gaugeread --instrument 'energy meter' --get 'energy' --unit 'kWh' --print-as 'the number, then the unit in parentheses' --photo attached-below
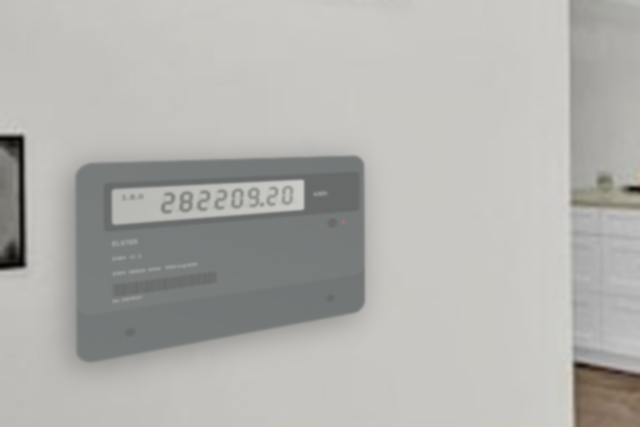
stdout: 282209.20 (kWh)
